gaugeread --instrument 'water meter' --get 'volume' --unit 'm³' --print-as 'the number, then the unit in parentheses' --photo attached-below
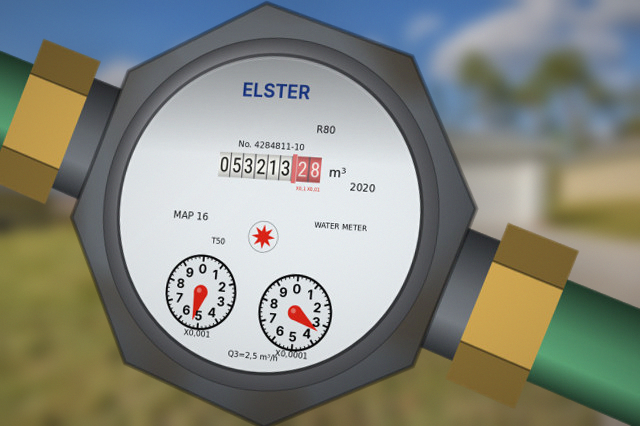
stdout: 53213.2853 (m³)
